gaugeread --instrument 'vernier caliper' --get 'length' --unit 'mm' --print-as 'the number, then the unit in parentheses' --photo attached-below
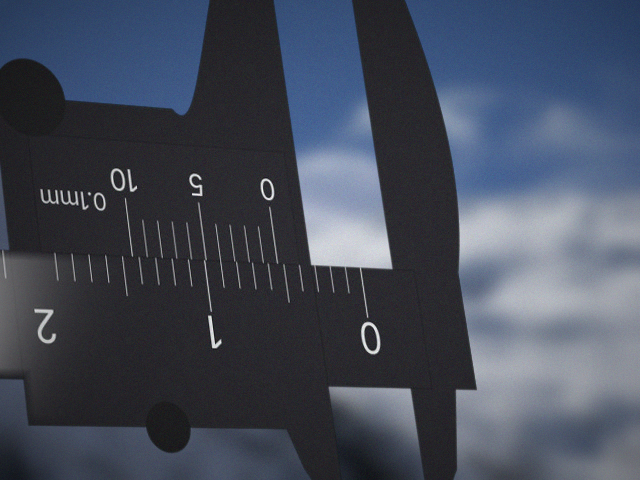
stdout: 5.4 (mm)
